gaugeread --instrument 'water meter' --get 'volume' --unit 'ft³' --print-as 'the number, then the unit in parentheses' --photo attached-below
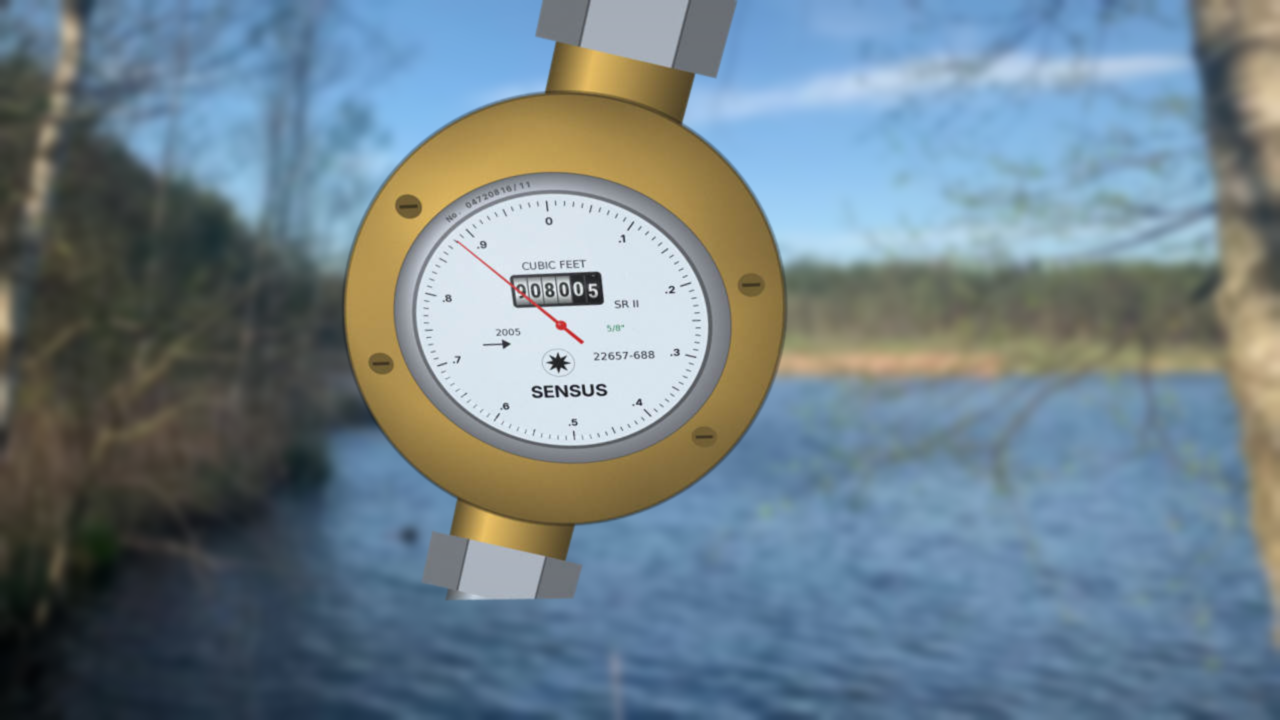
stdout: 908004.88 (ft³)
